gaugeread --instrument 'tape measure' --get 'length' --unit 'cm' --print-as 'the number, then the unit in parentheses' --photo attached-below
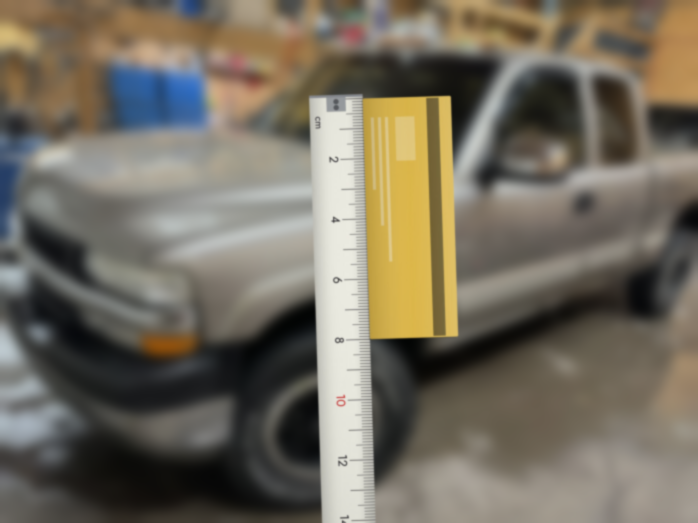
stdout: 8 (cm)
